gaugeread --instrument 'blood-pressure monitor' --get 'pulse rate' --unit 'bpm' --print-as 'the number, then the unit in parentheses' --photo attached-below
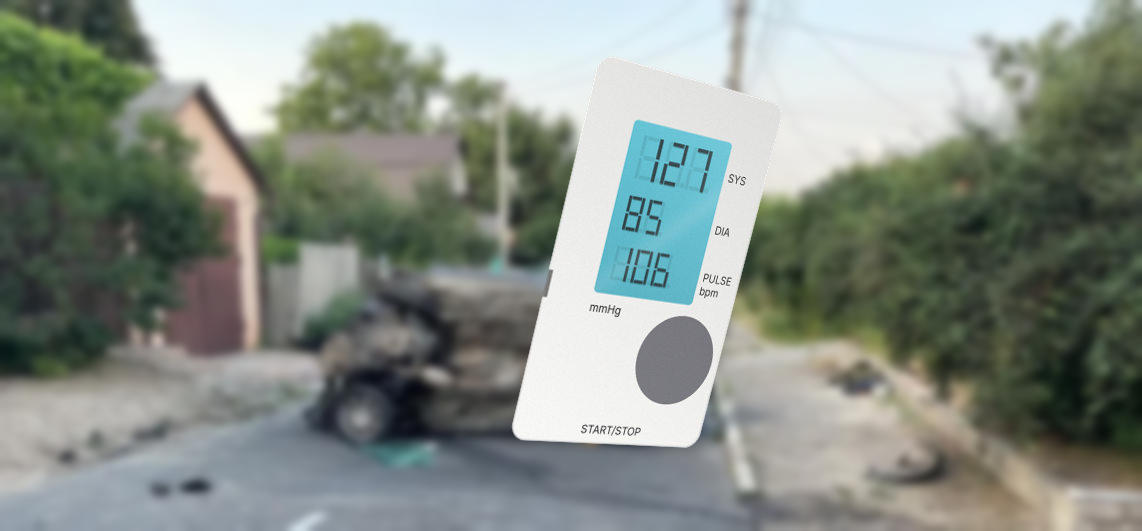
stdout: 106 (bpm)
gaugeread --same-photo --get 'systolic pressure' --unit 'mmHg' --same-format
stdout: 127 (mmHg)
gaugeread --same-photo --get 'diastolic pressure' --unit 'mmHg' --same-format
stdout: 85 (mmHg)
